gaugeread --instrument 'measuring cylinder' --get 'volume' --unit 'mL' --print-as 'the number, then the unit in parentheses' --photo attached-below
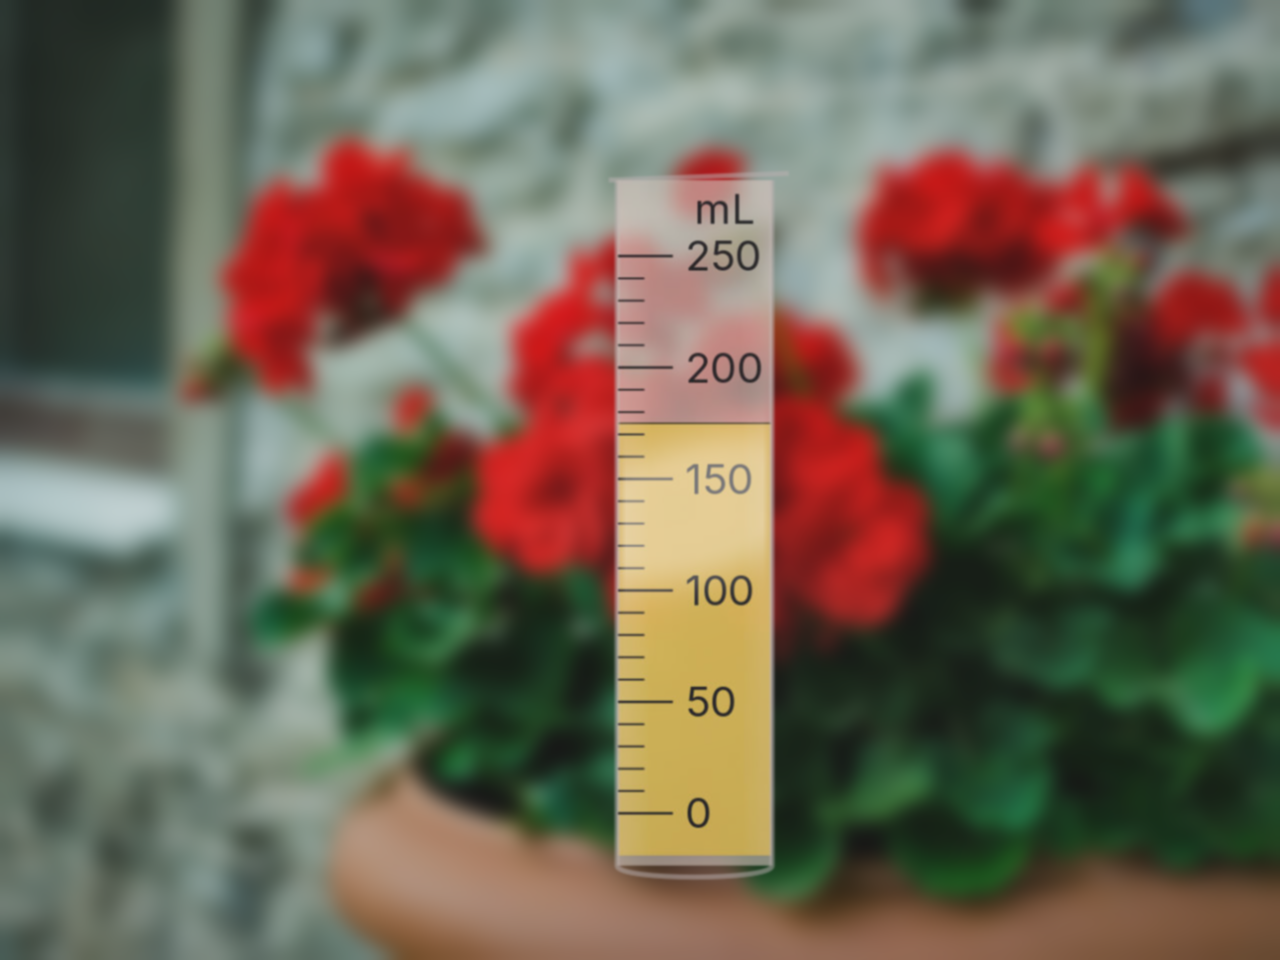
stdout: 175 (mL)
